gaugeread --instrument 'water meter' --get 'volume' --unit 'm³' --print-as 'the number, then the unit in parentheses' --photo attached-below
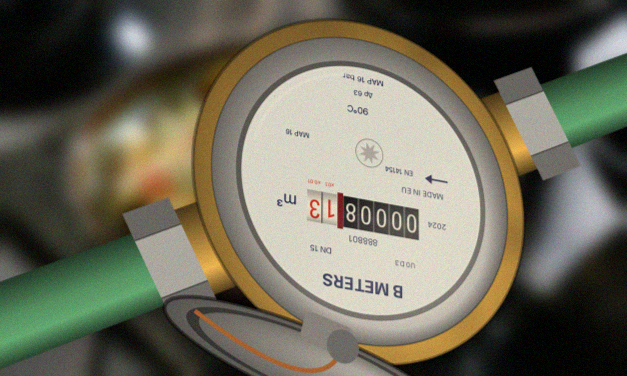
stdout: 8.13 (m³)
